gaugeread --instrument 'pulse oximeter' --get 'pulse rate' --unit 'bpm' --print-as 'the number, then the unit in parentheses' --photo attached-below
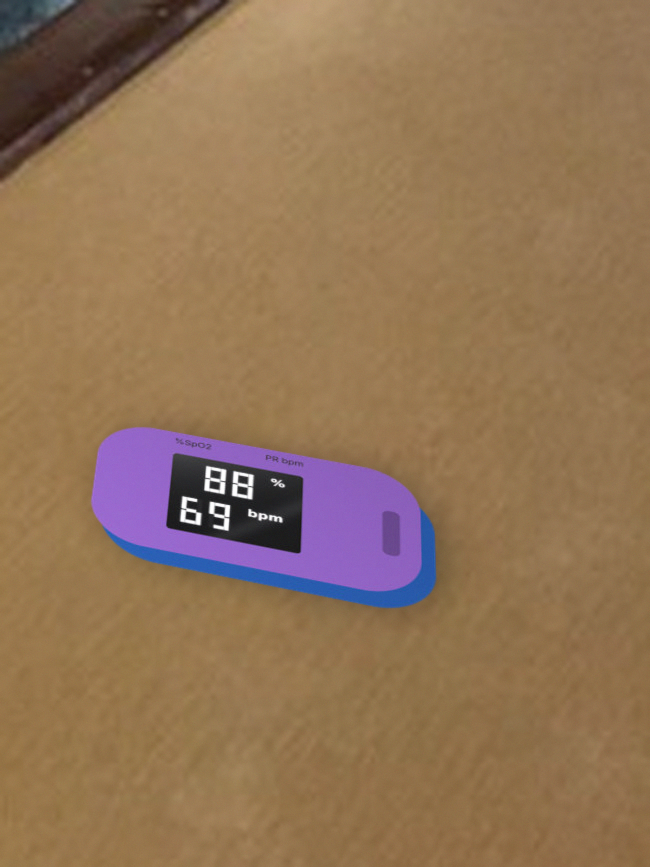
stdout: 69 (bpm)
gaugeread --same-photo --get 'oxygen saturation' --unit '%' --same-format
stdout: 88 (%)
